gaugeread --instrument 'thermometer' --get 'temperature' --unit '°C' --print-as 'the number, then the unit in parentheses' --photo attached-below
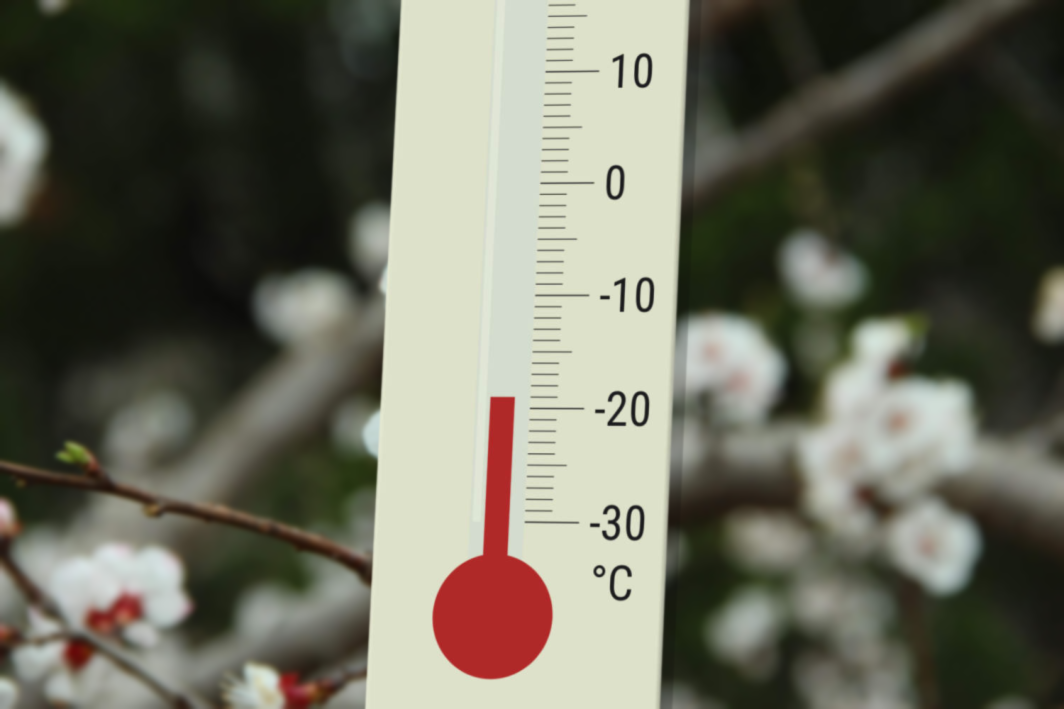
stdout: -19 (°C)
